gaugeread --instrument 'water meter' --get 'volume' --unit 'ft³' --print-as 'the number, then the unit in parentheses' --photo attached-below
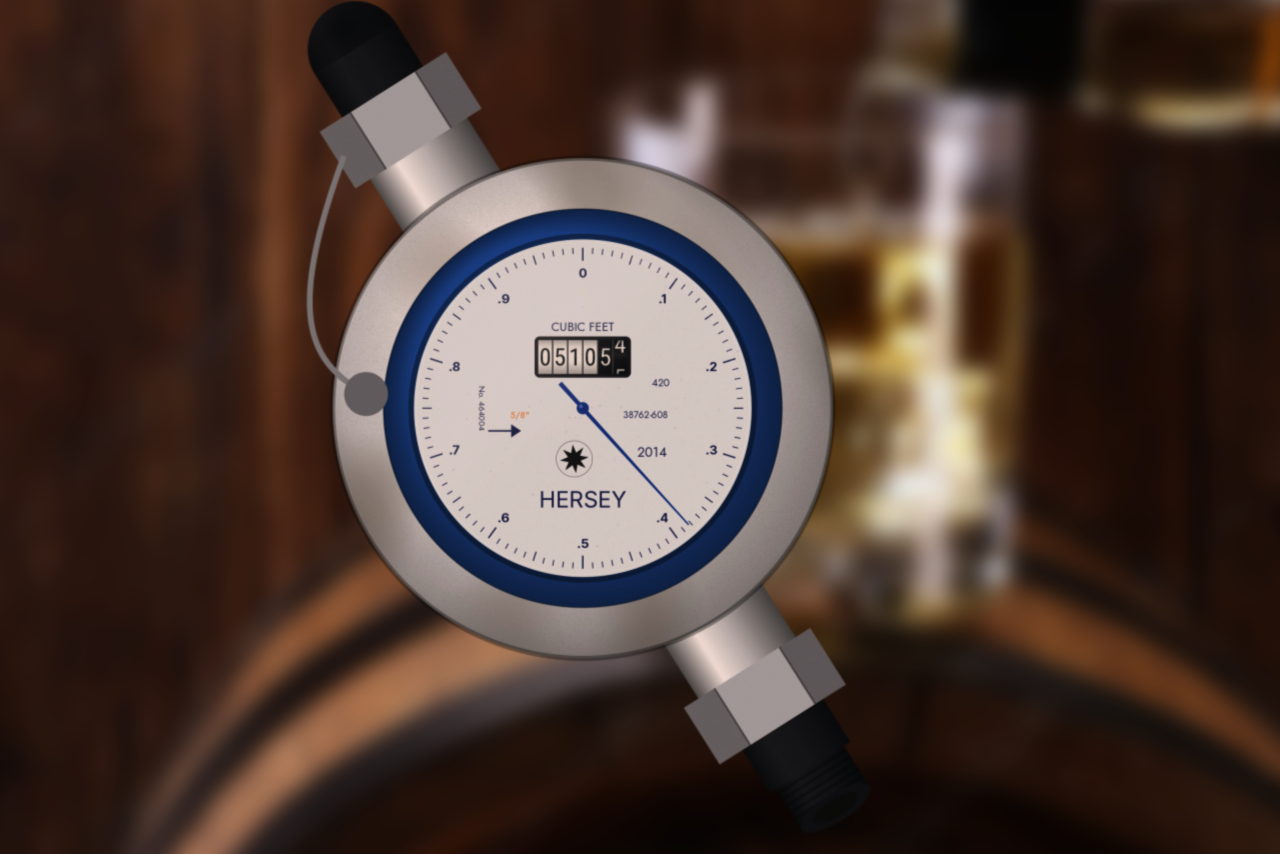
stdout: 51054.38 (ft³)
